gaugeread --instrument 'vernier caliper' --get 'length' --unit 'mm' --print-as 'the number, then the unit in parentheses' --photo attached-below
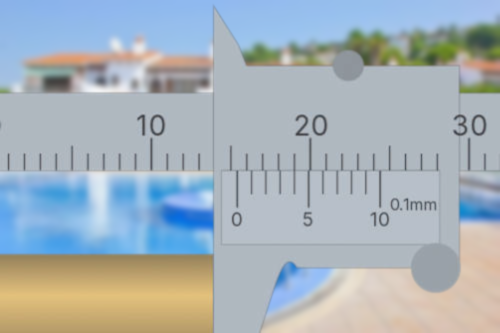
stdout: 15.4 (mm)
